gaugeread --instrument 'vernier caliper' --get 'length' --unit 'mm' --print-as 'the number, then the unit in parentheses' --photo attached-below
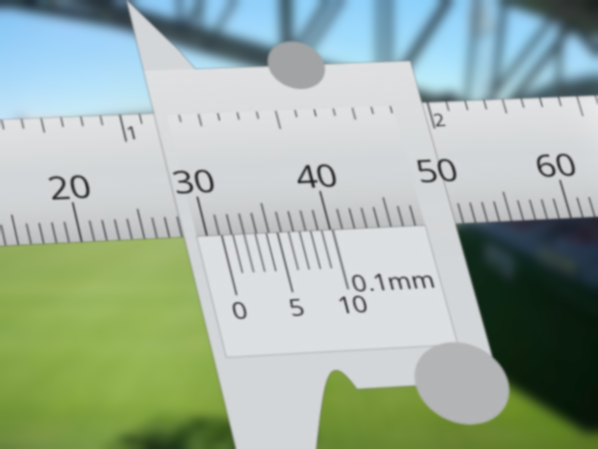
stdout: 31.2 (mm)
